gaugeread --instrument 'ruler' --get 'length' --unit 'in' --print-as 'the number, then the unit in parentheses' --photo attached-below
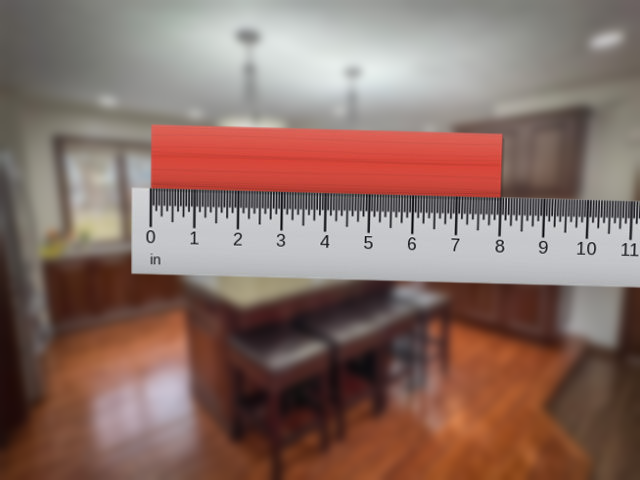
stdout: 8 (in)
